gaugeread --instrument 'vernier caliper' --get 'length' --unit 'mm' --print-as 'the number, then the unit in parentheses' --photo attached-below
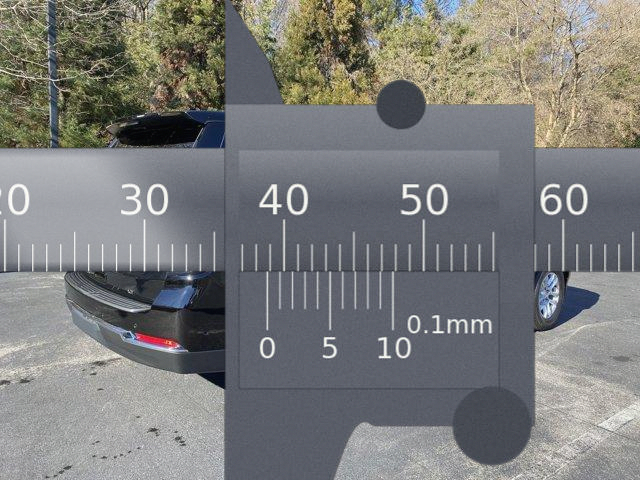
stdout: 38.8 (mm)
